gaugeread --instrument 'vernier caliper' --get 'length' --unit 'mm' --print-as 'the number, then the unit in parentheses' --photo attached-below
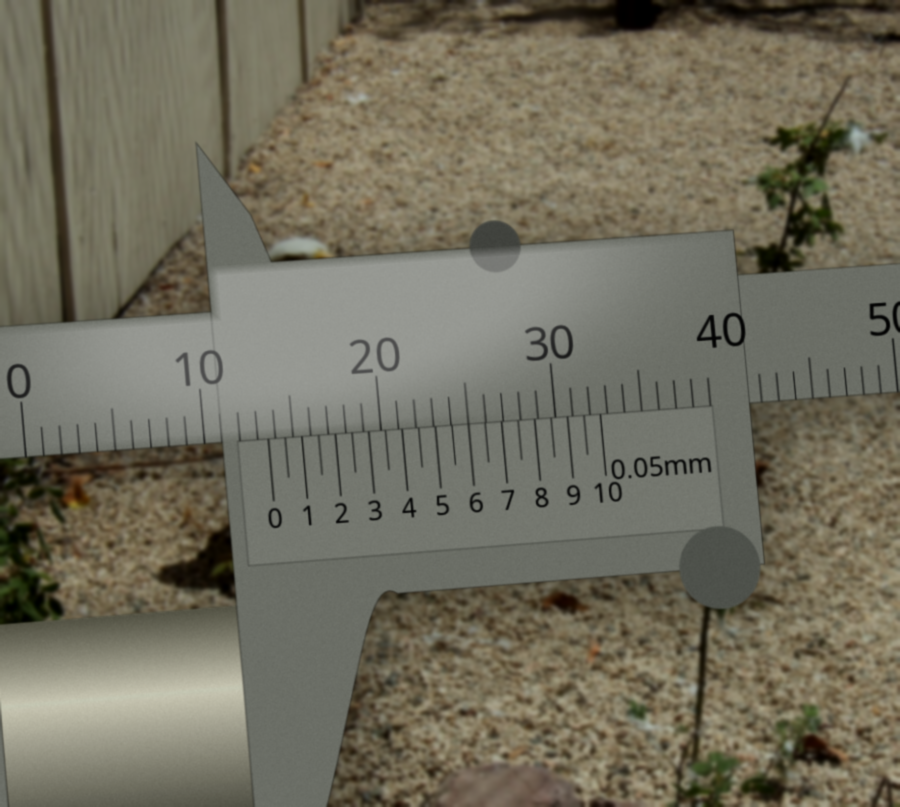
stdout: 13.6 (mm)
